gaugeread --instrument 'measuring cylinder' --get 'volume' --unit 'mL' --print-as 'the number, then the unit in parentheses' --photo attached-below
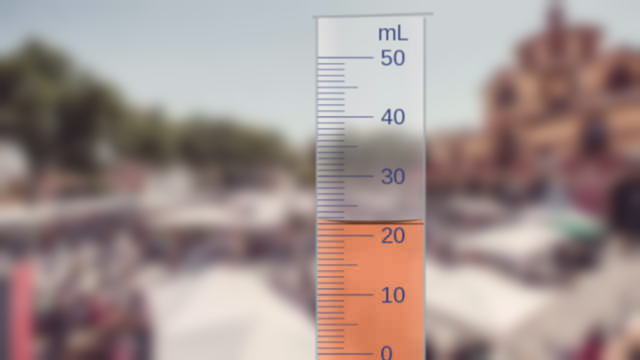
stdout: 22 (mL)
